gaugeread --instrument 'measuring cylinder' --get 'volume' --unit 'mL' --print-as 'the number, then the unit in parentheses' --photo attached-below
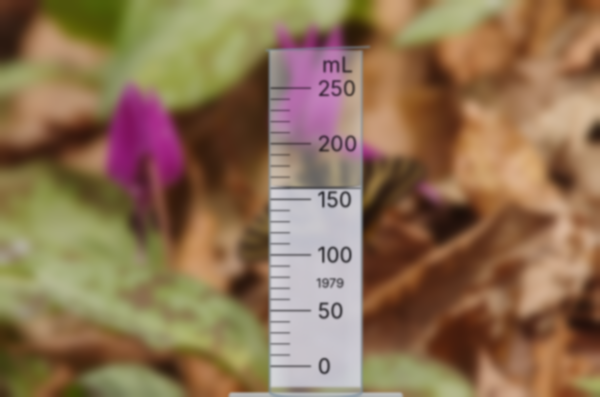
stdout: 160 (mL)
